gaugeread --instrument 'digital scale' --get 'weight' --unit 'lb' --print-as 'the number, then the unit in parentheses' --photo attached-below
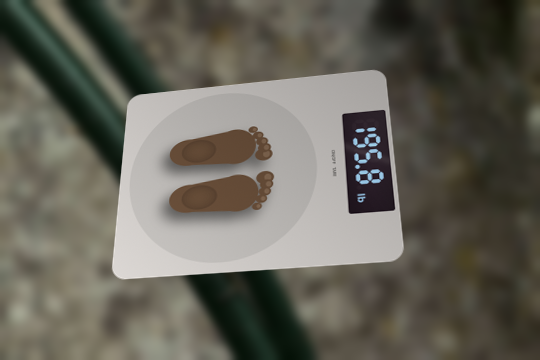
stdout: 195.8 (lb)
